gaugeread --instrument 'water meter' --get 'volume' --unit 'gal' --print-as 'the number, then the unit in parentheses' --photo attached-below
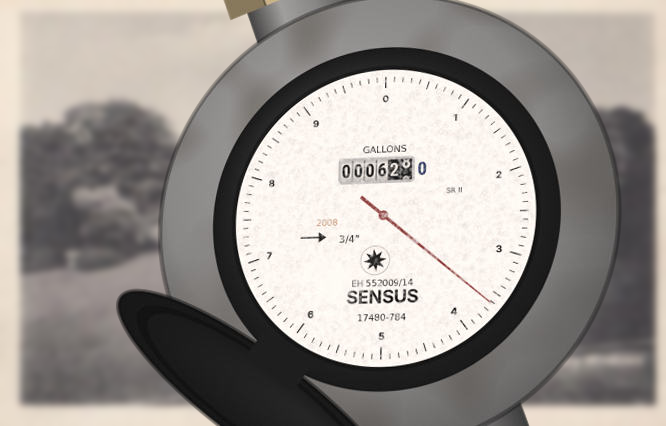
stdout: 6283.6 (gal)
